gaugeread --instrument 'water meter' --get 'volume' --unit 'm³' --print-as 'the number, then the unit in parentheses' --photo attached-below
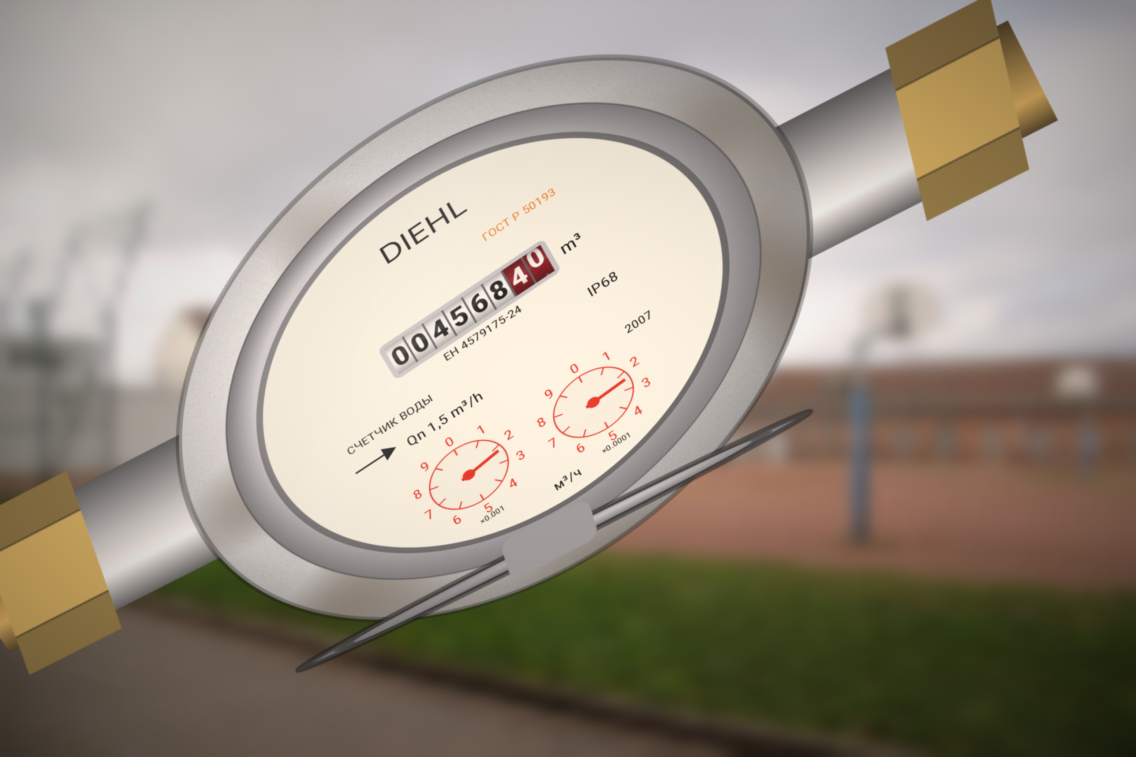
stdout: 4568.4022 (m³)
